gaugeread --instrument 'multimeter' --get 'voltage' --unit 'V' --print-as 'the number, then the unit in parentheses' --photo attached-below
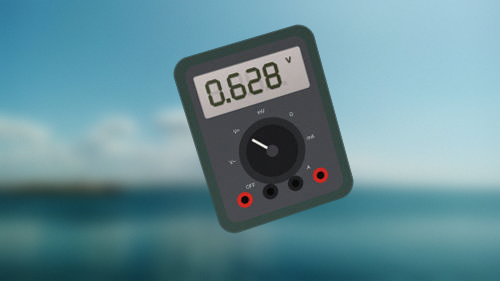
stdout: 0.628 (V)
